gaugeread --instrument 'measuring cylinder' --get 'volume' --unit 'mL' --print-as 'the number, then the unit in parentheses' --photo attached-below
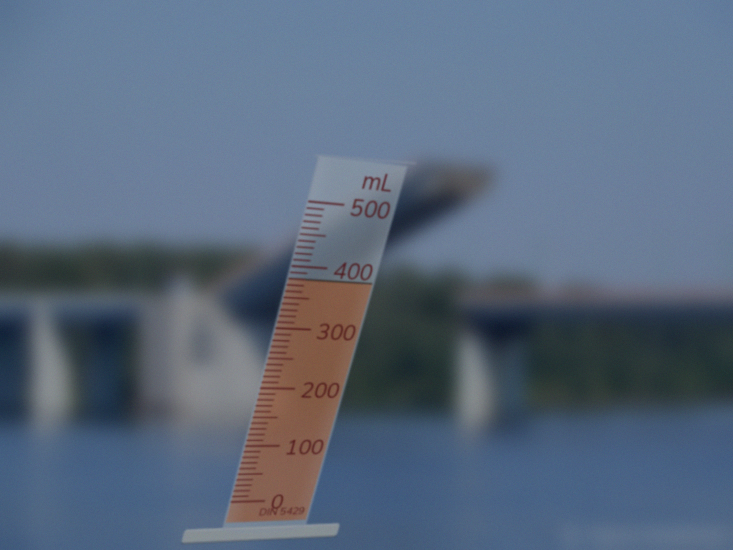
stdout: 380 (mL)
